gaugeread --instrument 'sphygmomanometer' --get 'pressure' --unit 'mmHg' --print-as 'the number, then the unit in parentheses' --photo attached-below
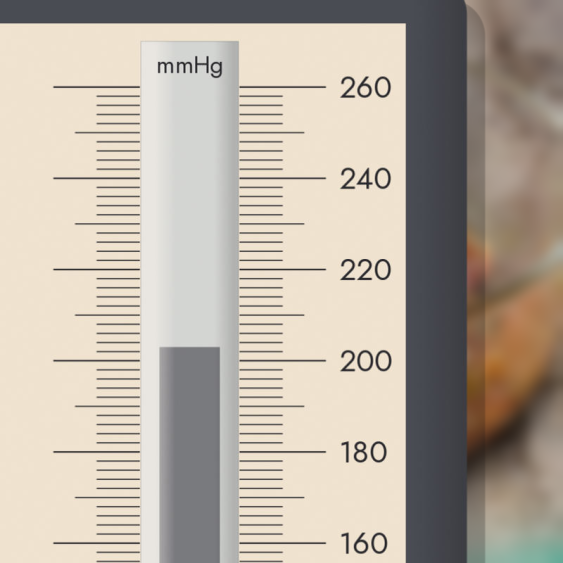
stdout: 203 (mmHg)
